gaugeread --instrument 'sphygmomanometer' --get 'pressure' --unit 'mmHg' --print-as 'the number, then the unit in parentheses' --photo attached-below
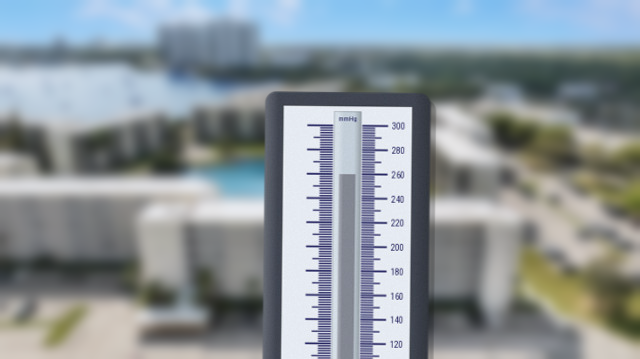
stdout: 260 (mmHg)
